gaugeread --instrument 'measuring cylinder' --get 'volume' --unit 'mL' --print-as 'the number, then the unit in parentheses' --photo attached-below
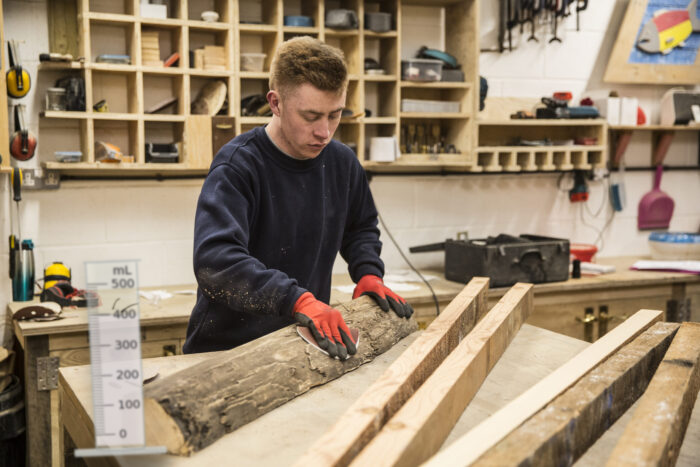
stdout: 400 (mL)
